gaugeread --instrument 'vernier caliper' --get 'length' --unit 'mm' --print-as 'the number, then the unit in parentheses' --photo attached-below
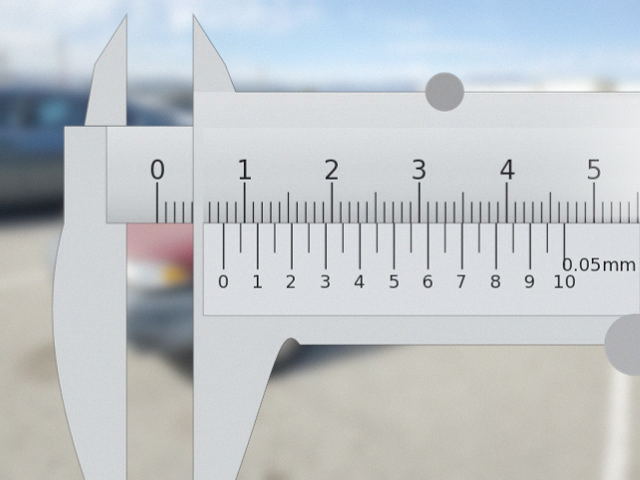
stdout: 7.6 (mm)
